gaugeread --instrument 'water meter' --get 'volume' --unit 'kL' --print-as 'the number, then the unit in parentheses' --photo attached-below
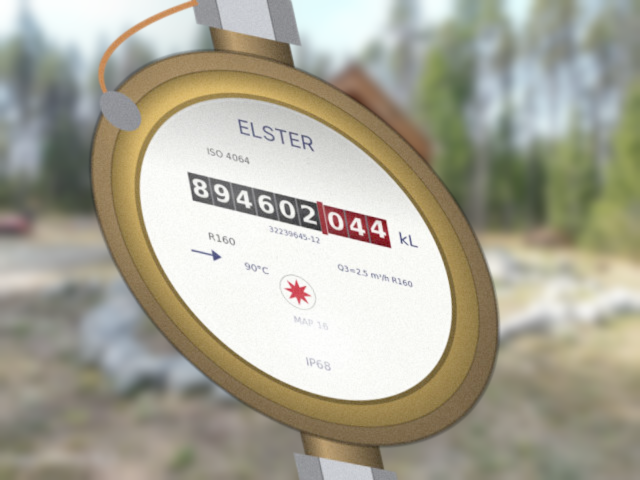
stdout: 894602.044 (kL)
